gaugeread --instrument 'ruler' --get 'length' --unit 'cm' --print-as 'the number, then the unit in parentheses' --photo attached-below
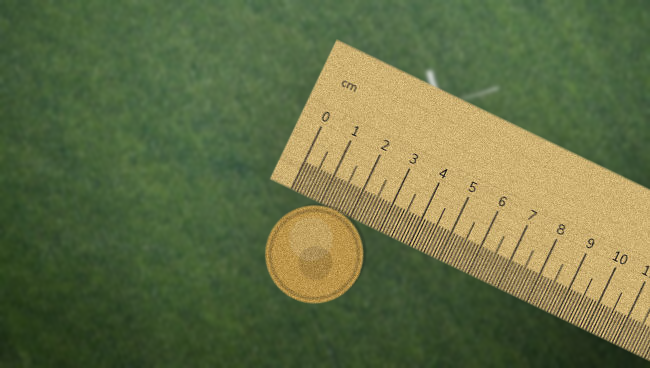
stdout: 3 (cm)
